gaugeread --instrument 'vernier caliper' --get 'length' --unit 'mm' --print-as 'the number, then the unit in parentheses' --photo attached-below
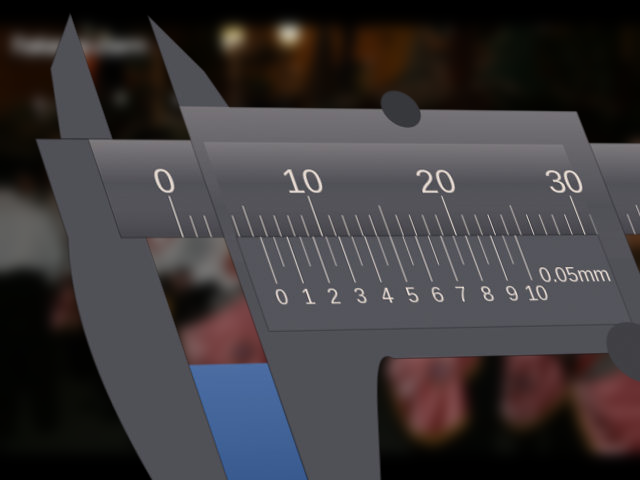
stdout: 5.5 (mm)
